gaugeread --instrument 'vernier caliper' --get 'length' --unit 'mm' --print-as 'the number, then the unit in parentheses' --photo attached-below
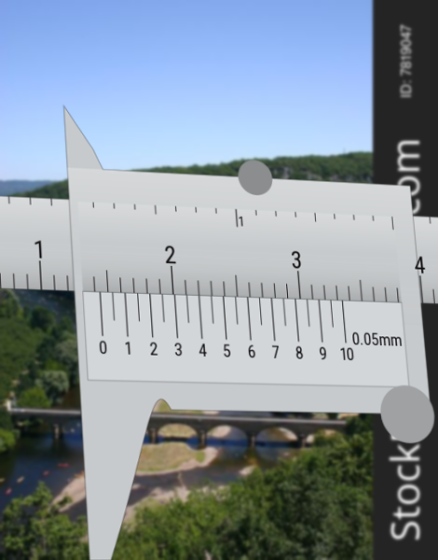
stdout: 14.4 (mm)
